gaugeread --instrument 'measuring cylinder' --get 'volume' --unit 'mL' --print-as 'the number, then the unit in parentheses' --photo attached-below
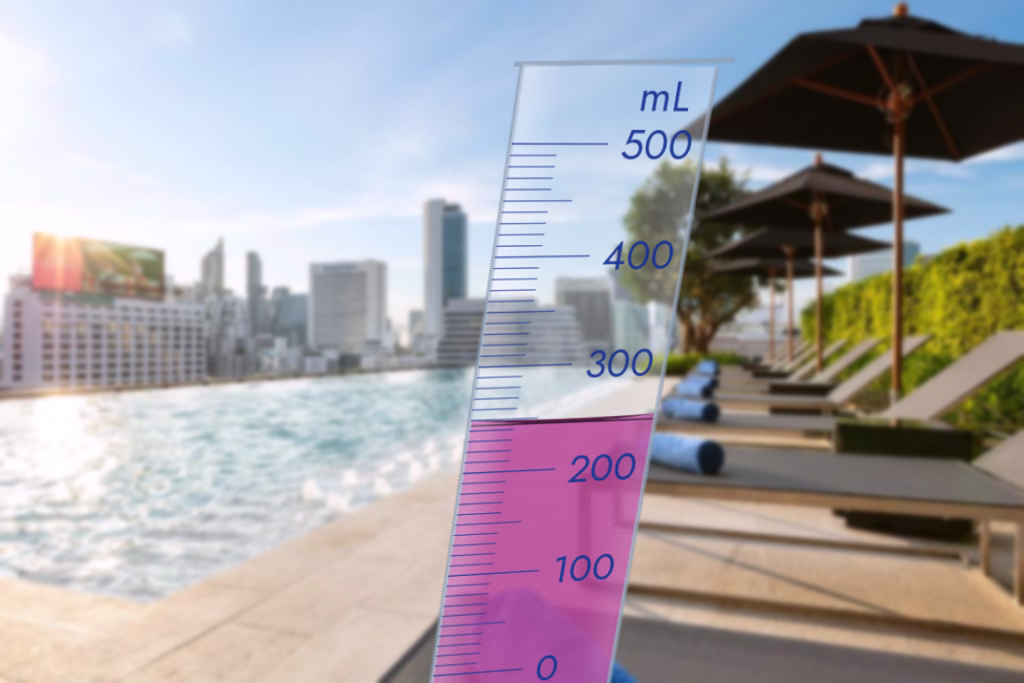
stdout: 245 (mL)
